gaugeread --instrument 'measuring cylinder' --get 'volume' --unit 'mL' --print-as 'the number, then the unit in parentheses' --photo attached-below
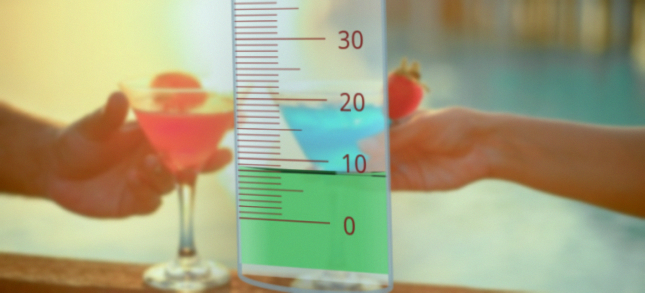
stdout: 8 (mL)
